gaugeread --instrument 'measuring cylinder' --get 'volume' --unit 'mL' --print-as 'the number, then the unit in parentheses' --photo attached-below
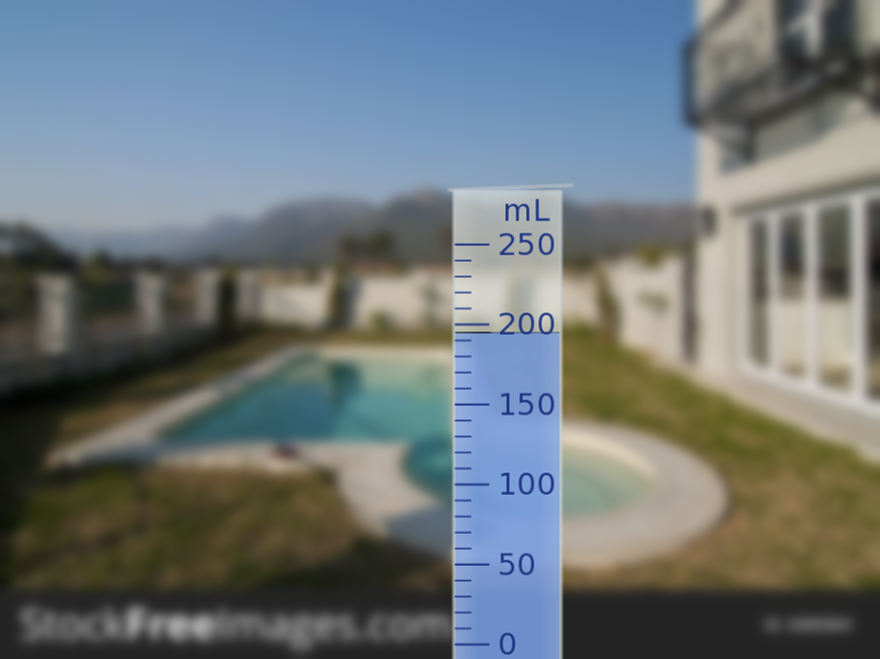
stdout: 195 (mL)
